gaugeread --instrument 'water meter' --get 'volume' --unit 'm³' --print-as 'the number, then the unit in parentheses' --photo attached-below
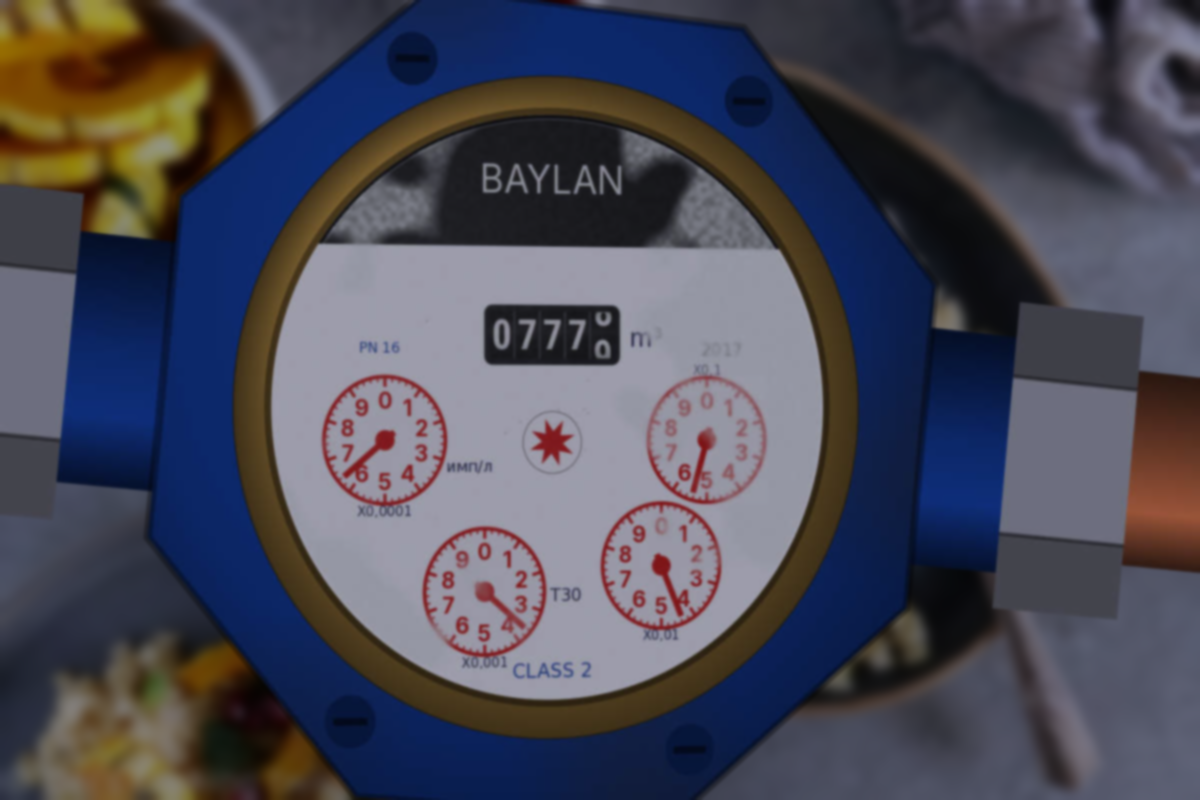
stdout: 7778.5436 (m³)
